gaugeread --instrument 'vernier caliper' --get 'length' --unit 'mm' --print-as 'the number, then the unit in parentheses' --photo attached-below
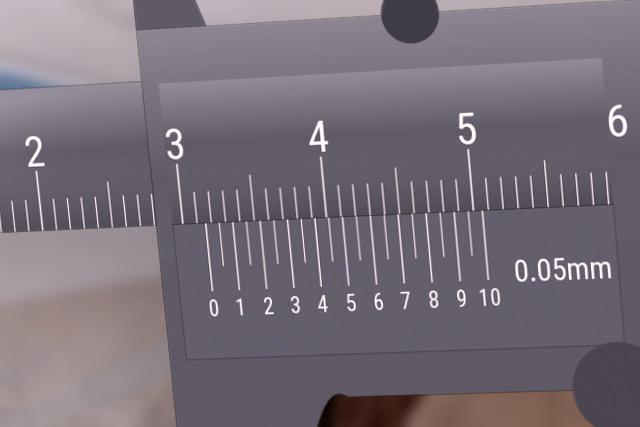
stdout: 31.6 (mm)
